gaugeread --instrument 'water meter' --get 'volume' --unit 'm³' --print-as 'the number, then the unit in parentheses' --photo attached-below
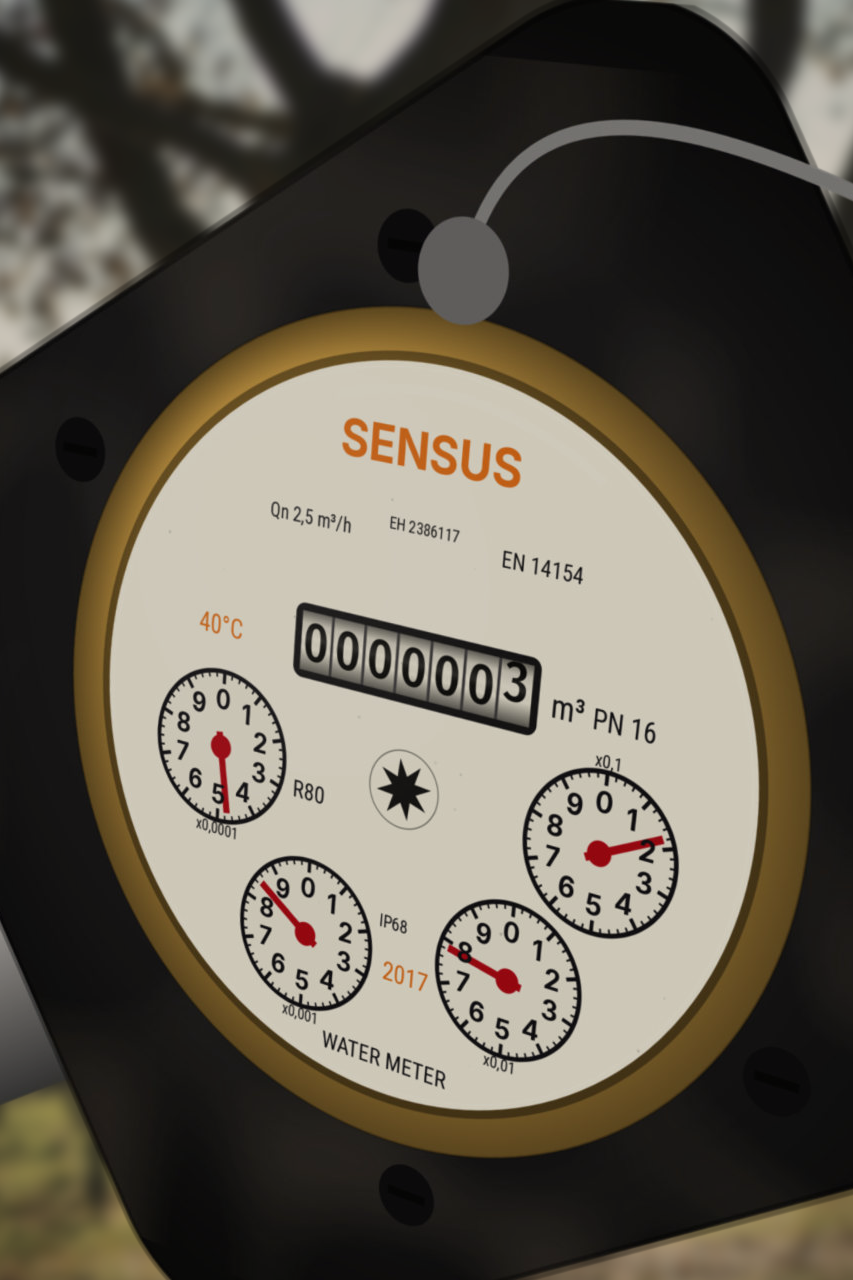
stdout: 3.1784 (m³)
